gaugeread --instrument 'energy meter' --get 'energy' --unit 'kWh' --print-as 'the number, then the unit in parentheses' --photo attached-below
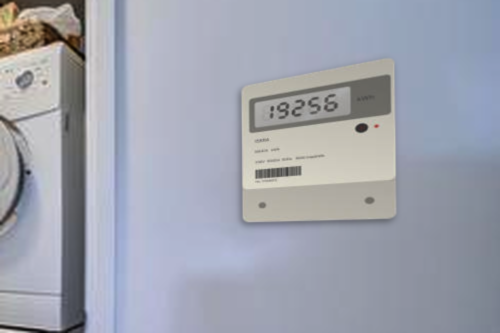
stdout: 19256 (kWh)
